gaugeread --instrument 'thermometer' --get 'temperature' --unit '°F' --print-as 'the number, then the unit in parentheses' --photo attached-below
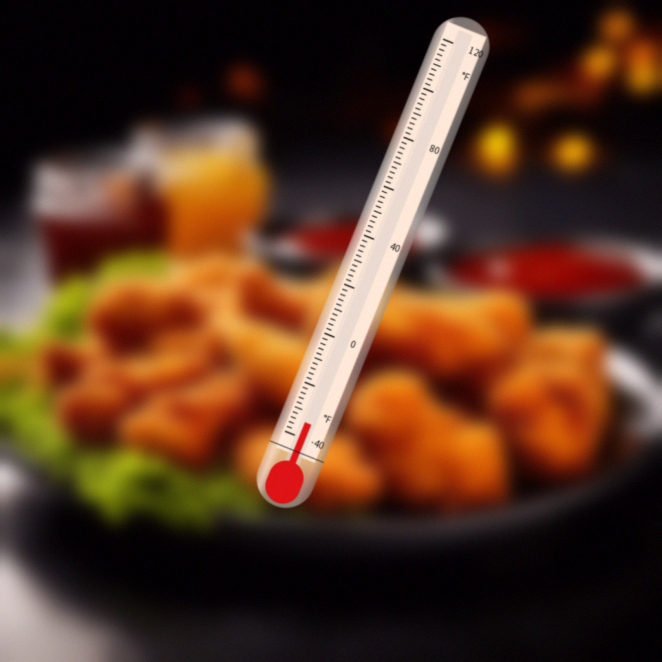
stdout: -34 (°F)
